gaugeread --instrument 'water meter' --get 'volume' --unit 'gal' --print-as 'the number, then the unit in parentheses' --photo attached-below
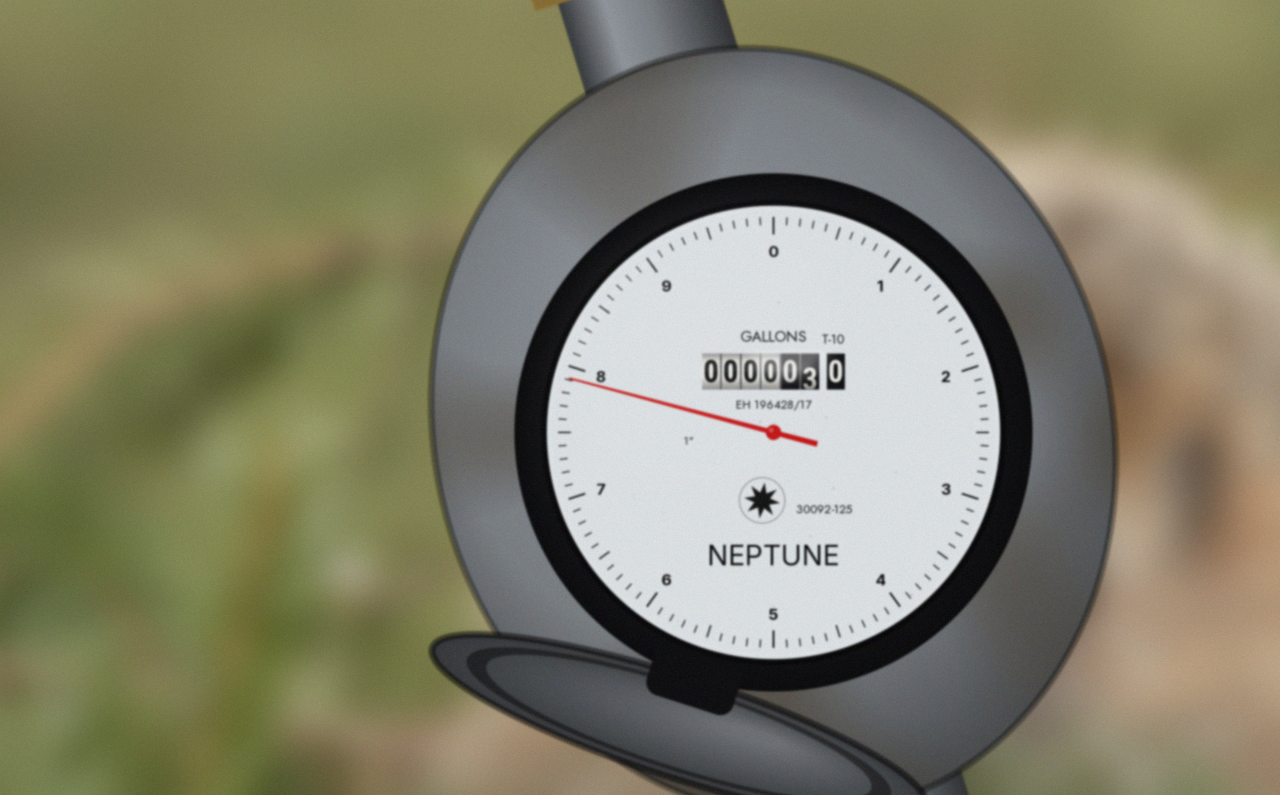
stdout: 27.9 (gal)
